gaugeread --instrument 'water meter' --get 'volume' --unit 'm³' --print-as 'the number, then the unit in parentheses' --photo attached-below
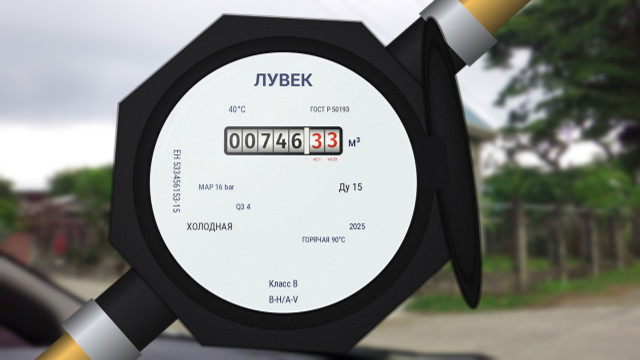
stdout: 746.33 (m³)
